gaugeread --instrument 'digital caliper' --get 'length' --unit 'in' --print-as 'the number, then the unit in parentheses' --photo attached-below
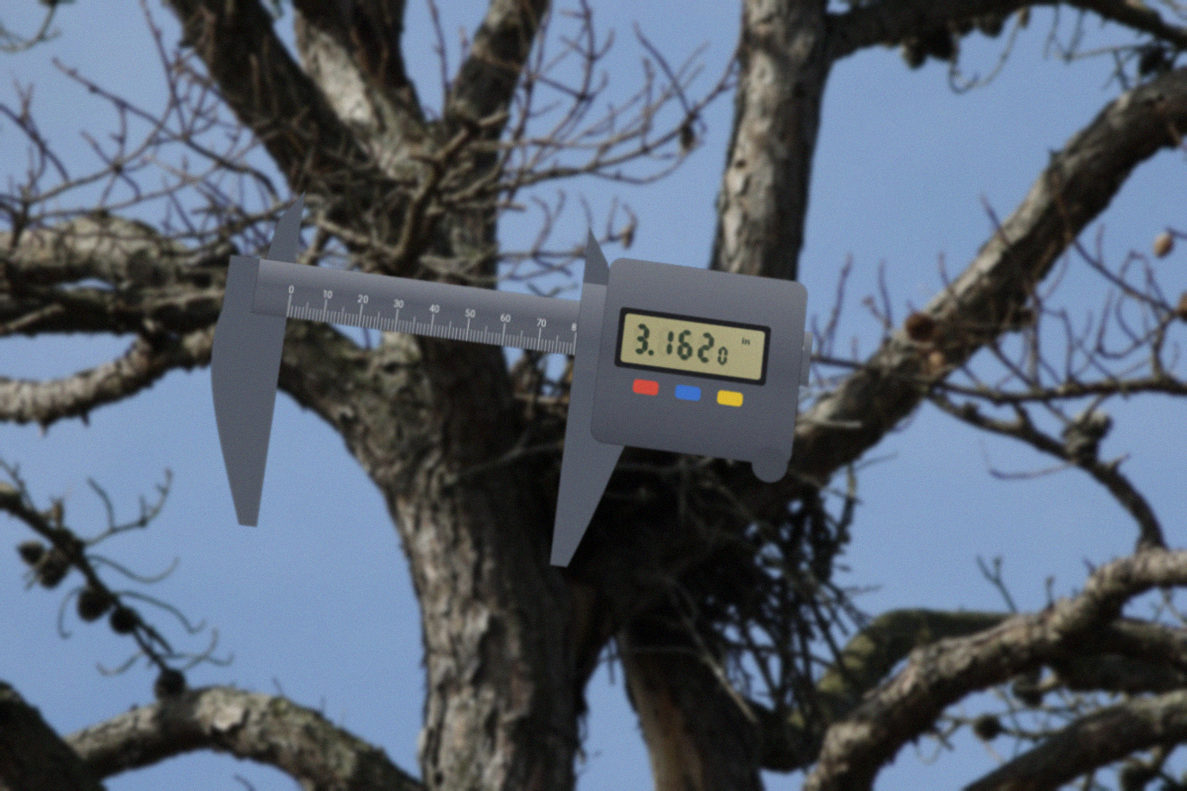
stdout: 3.1620 (in)
